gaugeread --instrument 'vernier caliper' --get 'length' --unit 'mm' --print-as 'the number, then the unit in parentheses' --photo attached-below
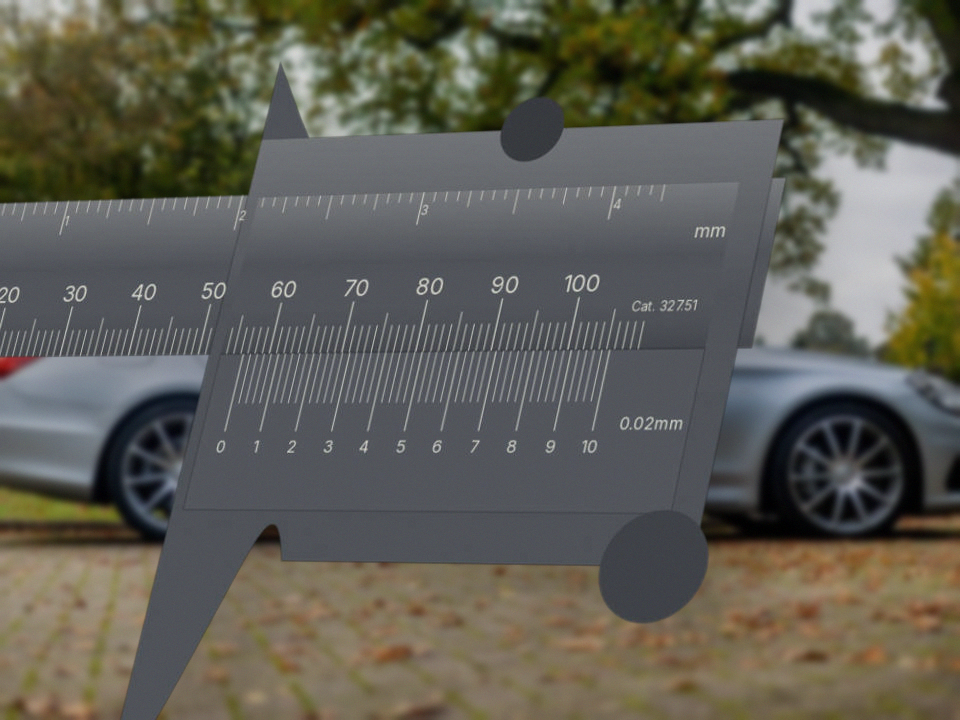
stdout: 56.4 (mm)
